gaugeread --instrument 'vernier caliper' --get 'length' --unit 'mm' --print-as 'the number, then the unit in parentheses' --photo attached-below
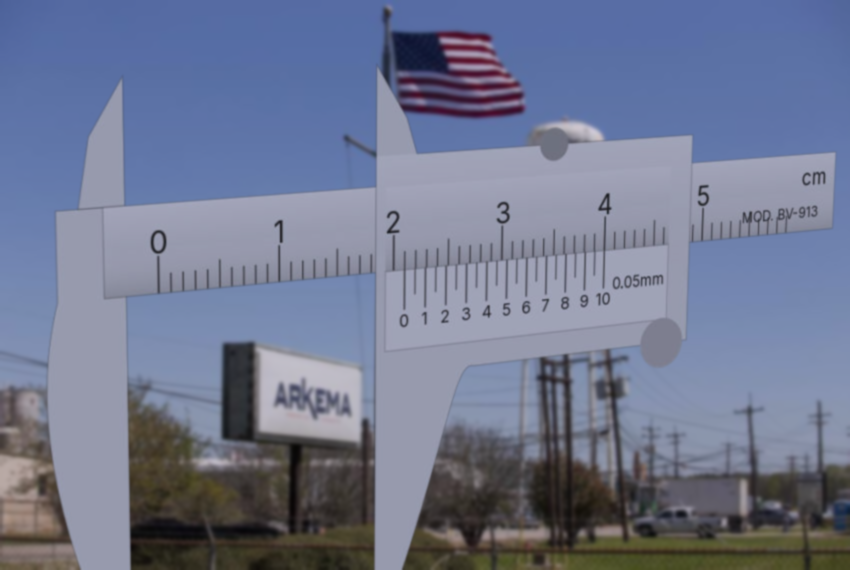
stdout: 21.0 (mm)
